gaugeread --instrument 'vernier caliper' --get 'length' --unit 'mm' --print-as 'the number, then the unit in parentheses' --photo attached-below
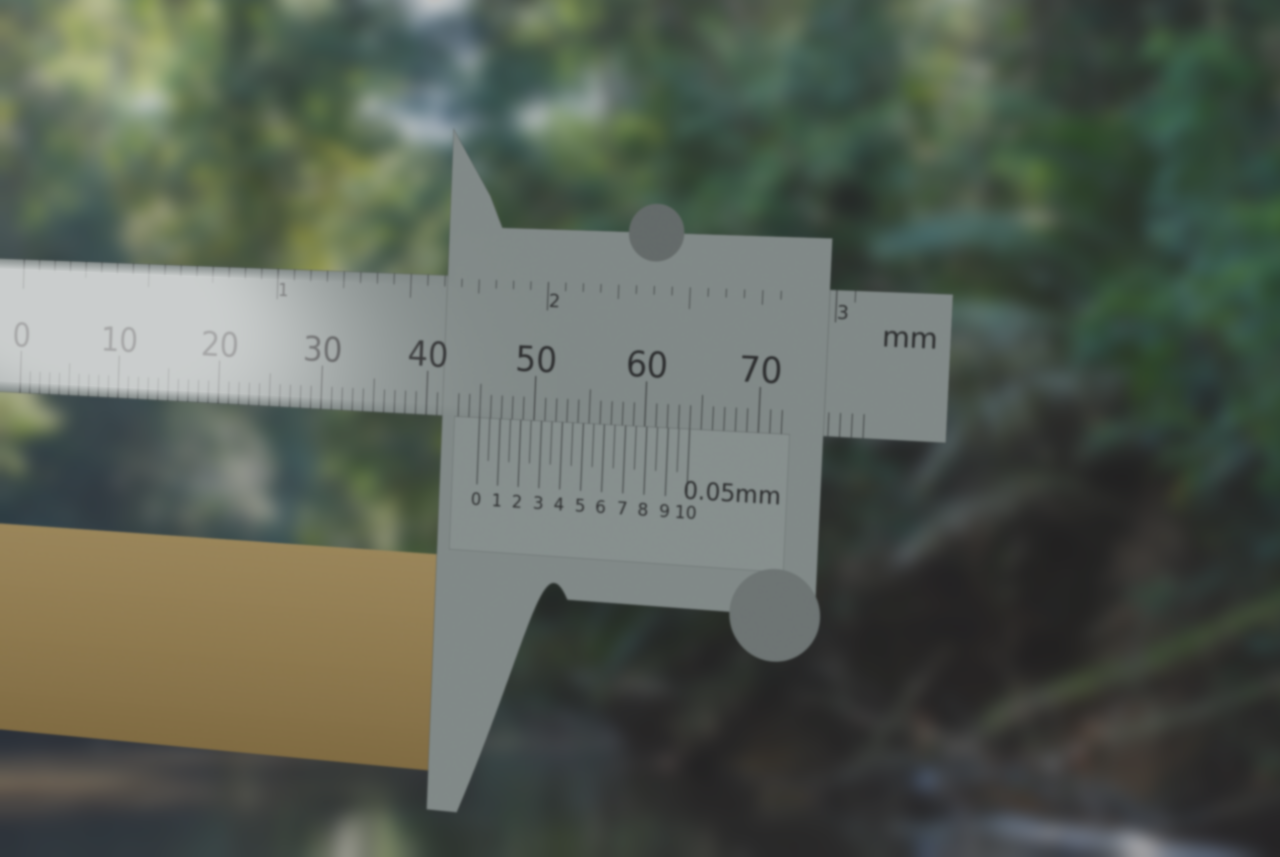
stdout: 45.0 (mm)
